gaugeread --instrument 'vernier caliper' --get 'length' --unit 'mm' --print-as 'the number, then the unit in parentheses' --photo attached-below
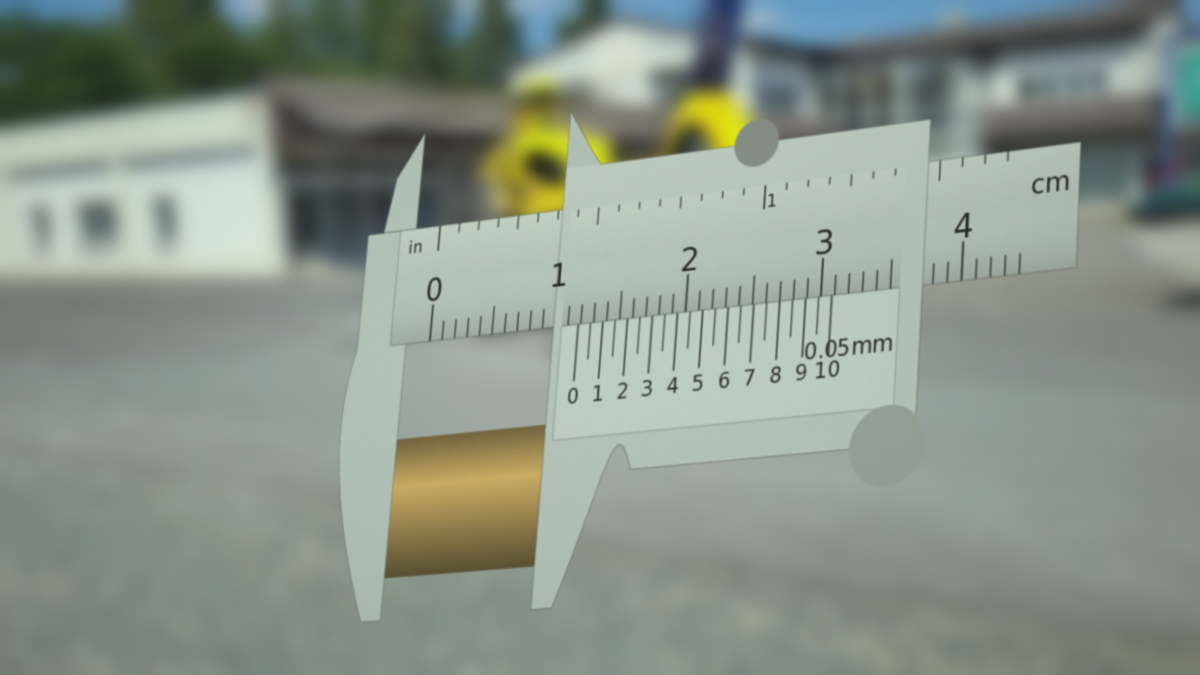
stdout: 11.8 (mm)
